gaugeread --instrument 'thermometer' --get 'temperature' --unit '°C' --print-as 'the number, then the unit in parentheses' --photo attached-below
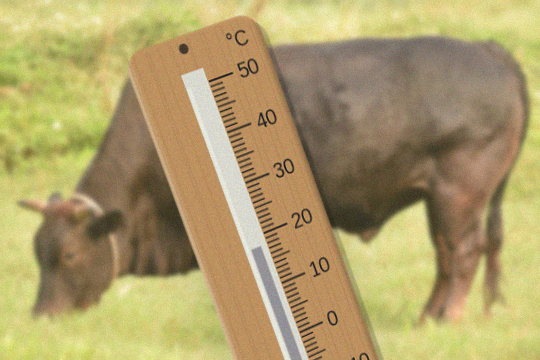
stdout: 18 (°C)
